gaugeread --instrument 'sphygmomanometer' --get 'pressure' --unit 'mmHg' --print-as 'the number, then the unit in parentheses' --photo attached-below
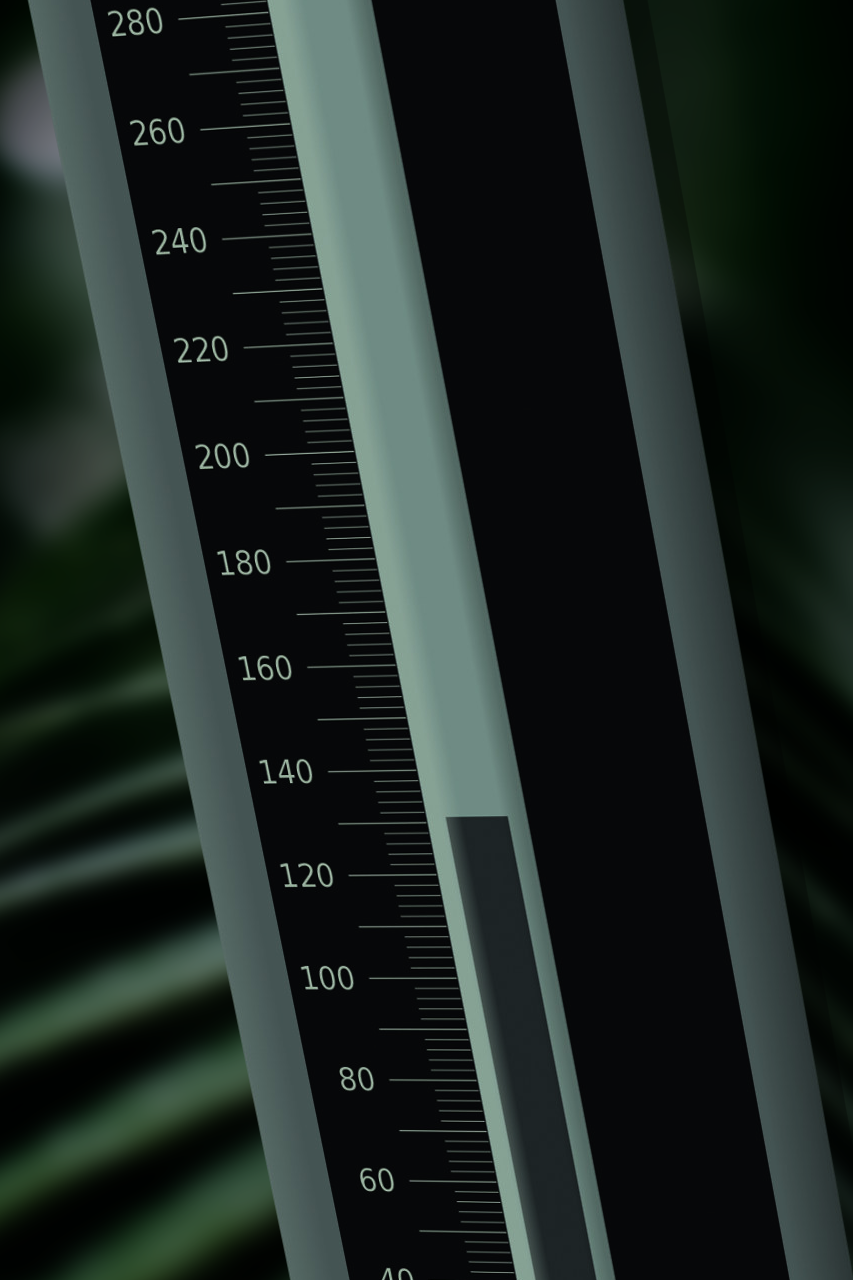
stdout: 131 (mmHg)
